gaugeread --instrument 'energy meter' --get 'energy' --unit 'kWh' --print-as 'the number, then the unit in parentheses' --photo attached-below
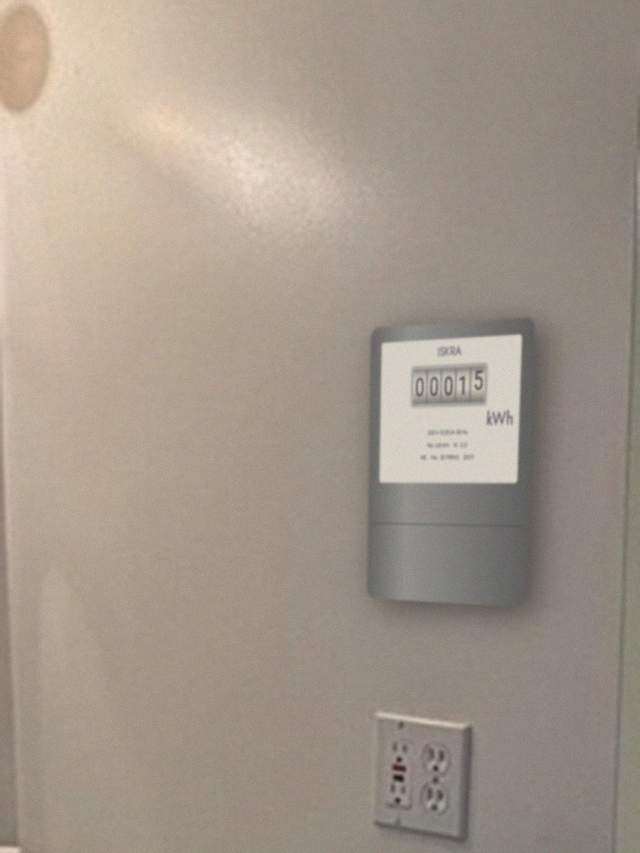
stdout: 15 (kWh)
